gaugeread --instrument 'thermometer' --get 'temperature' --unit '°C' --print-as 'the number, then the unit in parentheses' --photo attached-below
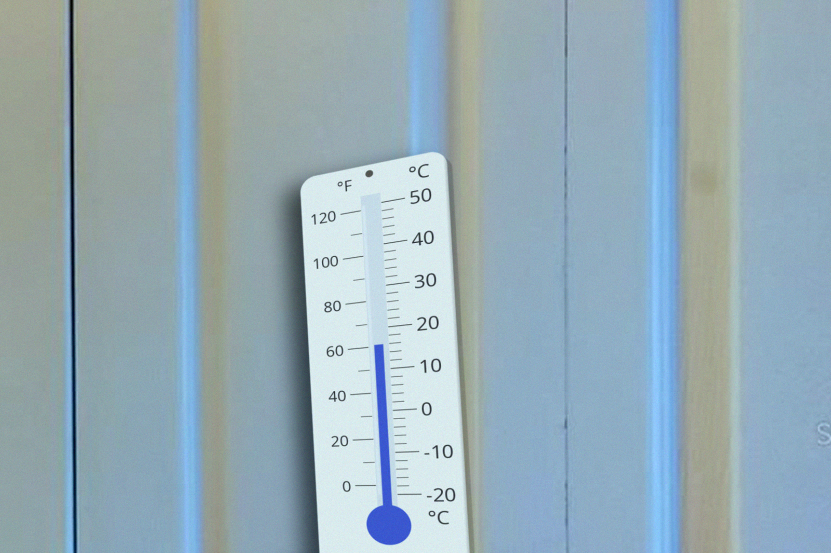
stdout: 16 (°C)
